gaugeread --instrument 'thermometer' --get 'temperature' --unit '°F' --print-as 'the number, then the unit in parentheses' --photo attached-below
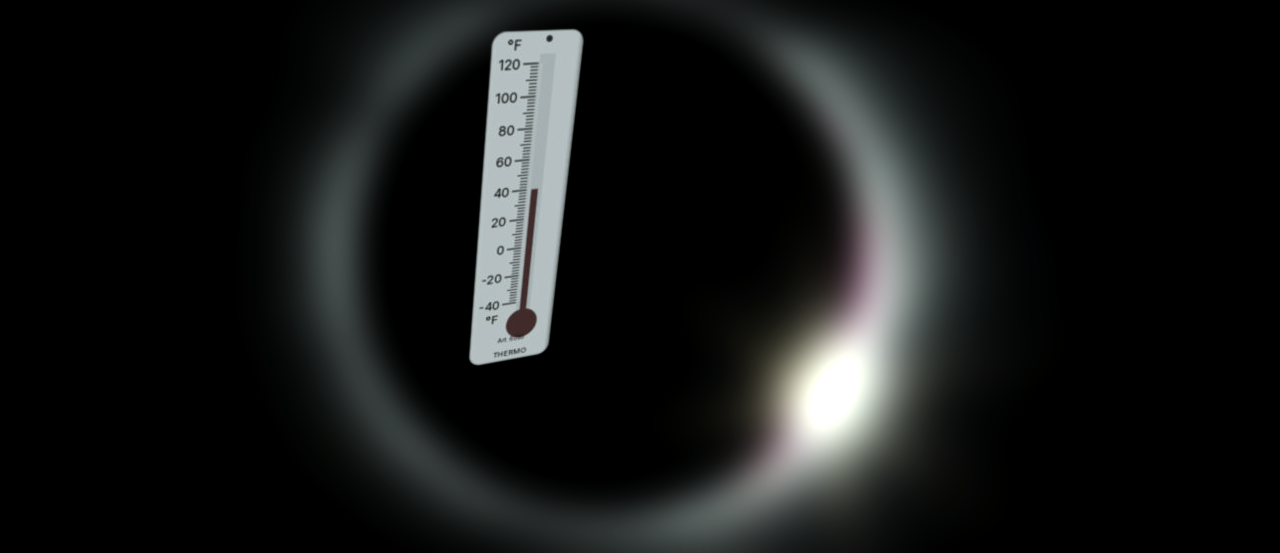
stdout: 40 (°F)
